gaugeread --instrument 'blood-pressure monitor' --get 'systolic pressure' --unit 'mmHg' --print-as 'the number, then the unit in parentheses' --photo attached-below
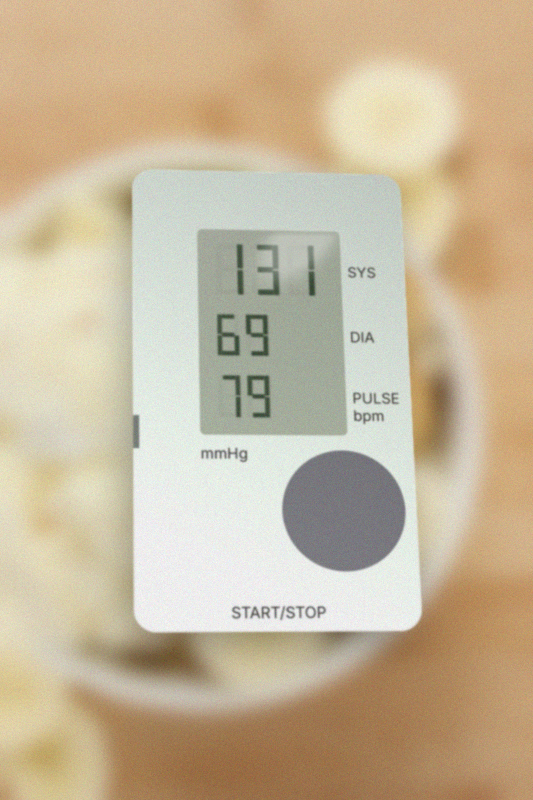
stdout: 131 (mmHg)
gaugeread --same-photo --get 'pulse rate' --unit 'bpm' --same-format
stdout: 79 (bpm)
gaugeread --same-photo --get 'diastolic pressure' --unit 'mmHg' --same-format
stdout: 69 (mmHg)
